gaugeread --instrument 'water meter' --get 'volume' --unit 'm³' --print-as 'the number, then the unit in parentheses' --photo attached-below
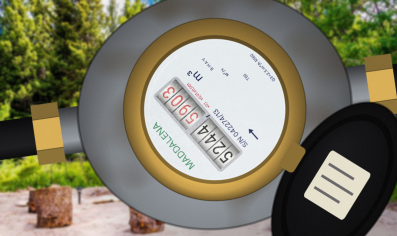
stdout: 5244.5903 (m³)
